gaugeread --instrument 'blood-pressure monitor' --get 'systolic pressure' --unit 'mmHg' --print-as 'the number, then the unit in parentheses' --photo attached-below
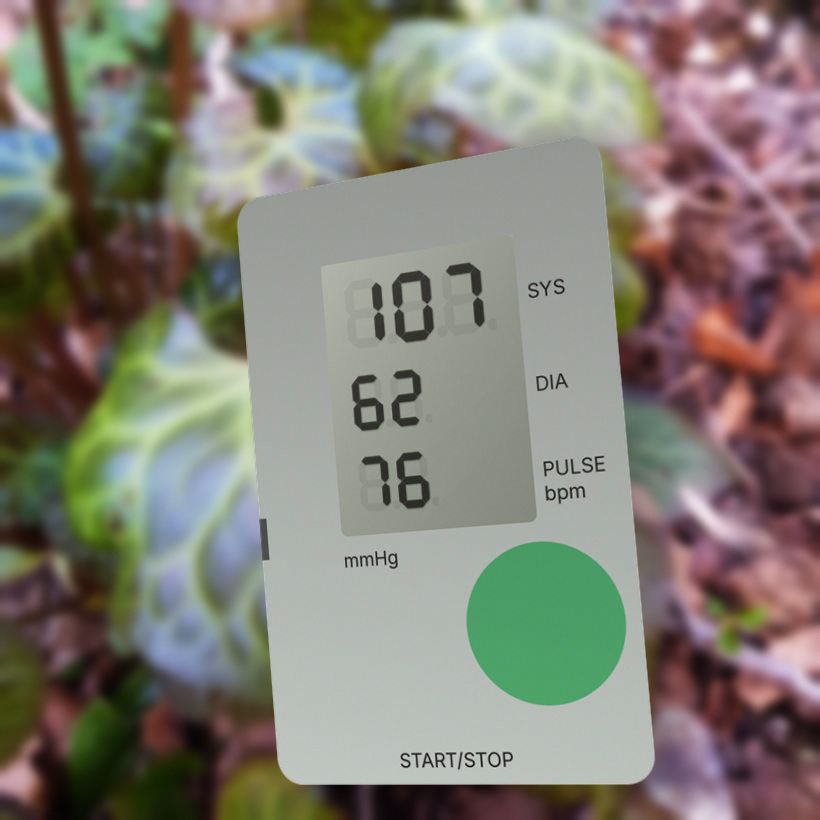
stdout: 107 (mmHg)
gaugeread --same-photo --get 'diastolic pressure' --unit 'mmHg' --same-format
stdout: 62 (mmHg)
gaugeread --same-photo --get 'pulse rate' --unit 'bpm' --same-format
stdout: 76 (bpm)
